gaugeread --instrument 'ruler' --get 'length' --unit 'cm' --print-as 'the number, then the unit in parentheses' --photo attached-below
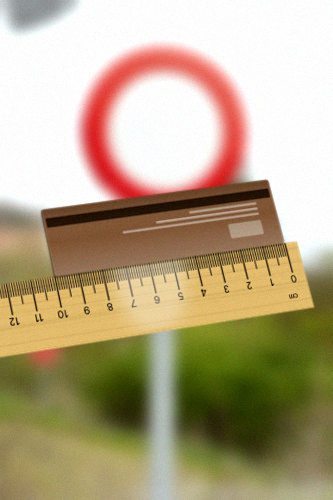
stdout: 10 (cm)
